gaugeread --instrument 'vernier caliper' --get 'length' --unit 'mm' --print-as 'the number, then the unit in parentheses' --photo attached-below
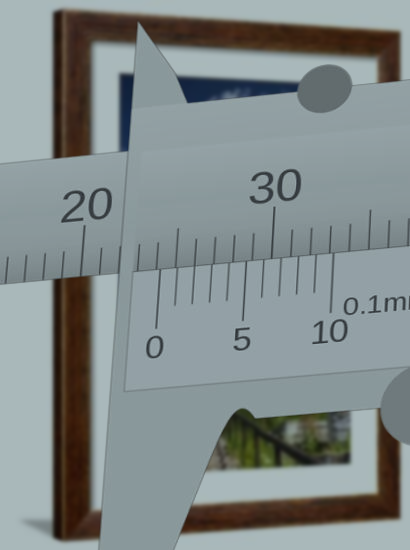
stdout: 24.2 (mm)
